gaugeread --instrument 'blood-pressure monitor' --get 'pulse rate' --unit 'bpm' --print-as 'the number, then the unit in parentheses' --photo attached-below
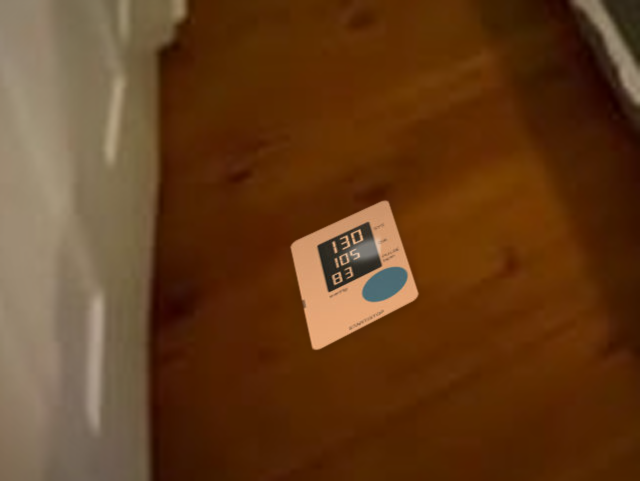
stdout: 83 (bpm)
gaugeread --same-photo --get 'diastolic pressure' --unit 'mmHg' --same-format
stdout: 105 (mmHg)
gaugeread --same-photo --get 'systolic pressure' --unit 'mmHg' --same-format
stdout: 130 (mmHg)
